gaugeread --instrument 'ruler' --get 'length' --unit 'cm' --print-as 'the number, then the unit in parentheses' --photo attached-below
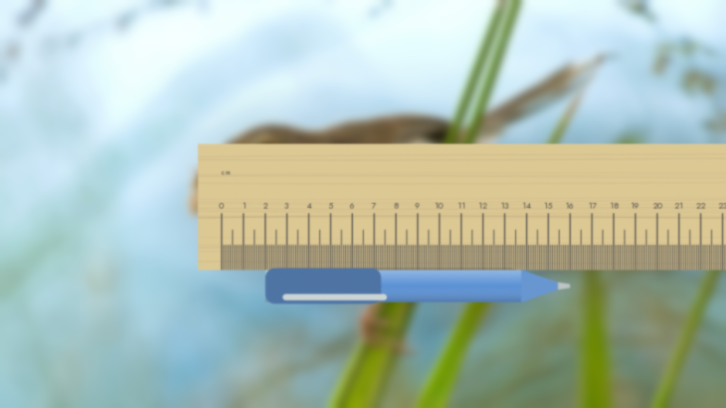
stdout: 14 (cm)
